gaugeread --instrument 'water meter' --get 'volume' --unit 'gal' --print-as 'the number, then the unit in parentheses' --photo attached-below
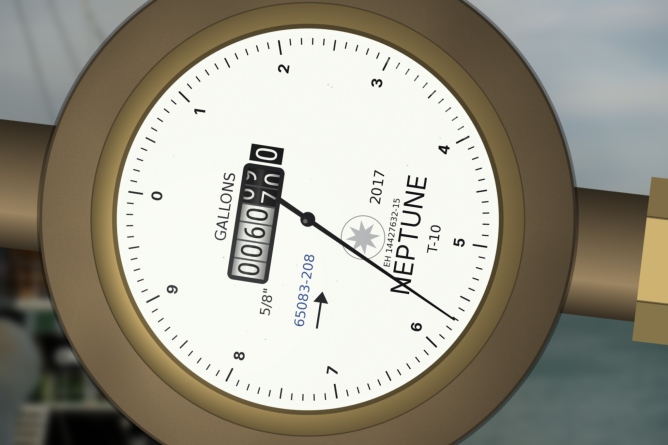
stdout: 60695.7 (gal)
